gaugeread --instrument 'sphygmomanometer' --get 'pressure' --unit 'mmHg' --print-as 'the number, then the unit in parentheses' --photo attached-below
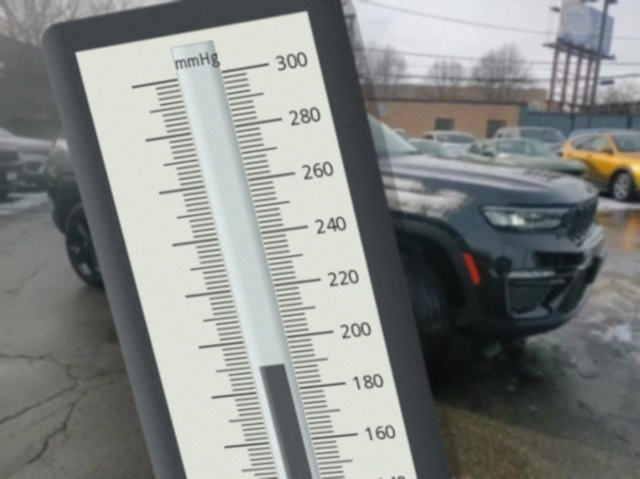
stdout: 190 (mmHg)
